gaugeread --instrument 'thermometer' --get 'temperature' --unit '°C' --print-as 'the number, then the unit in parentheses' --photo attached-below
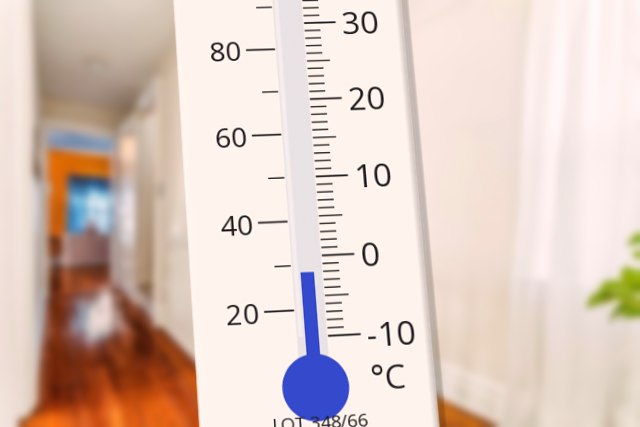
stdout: -2 (°C)
